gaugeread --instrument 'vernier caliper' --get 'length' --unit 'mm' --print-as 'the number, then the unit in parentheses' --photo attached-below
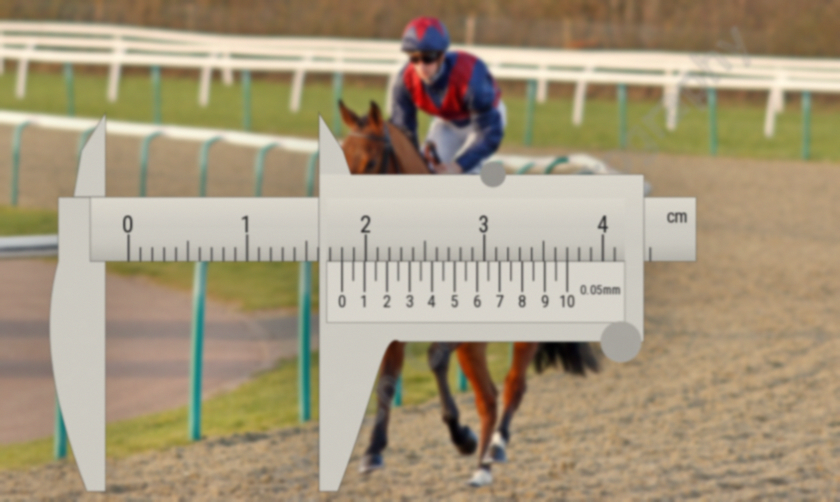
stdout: 18.0 (mm)
